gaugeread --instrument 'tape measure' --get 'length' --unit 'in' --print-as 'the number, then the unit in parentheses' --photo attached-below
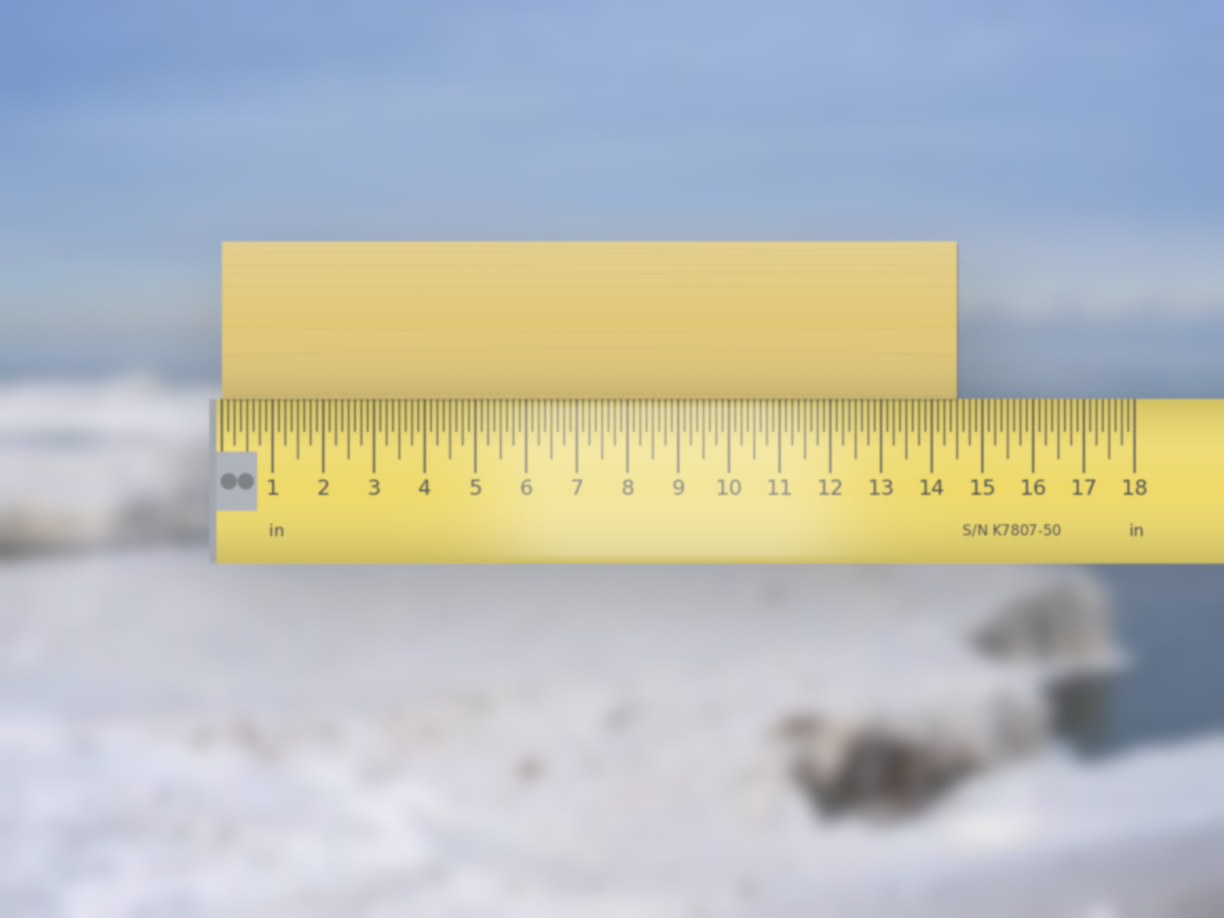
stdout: 14.5 (in)
